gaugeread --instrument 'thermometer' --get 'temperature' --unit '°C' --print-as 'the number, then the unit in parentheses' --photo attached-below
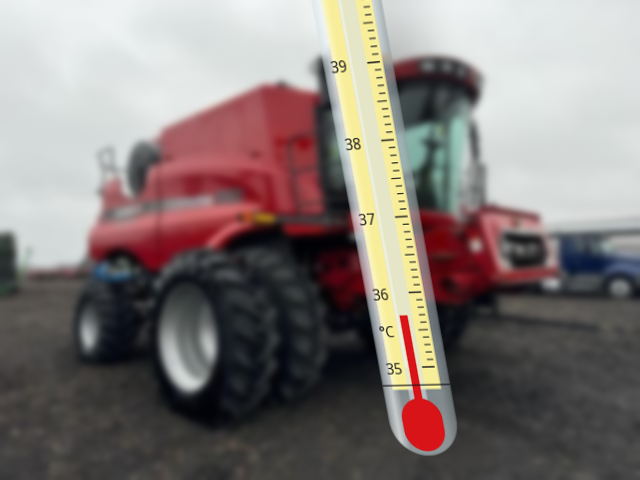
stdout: 35.7 (°C)
